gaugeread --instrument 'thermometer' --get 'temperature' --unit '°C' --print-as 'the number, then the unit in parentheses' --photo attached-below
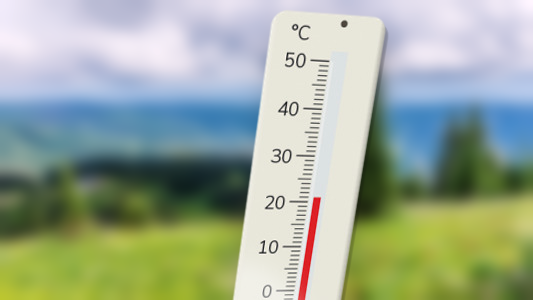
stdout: 21 (°C)
